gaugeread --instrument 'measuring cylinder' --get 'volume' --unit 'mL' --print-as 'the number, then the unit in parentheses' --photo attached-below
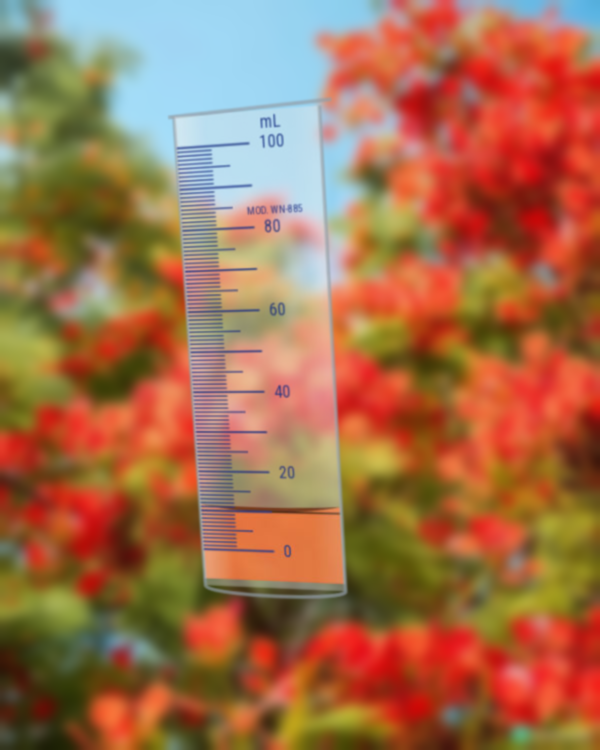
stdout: 10 (mL)
